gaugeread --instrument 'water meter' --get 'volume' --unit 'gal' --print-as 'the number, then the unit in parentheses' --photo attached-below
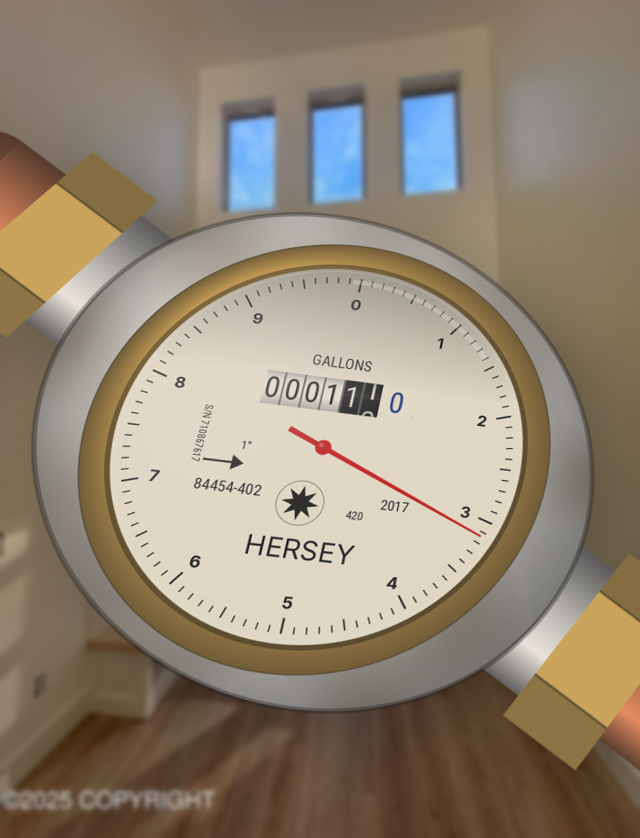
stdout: 1113.1 (gal)
